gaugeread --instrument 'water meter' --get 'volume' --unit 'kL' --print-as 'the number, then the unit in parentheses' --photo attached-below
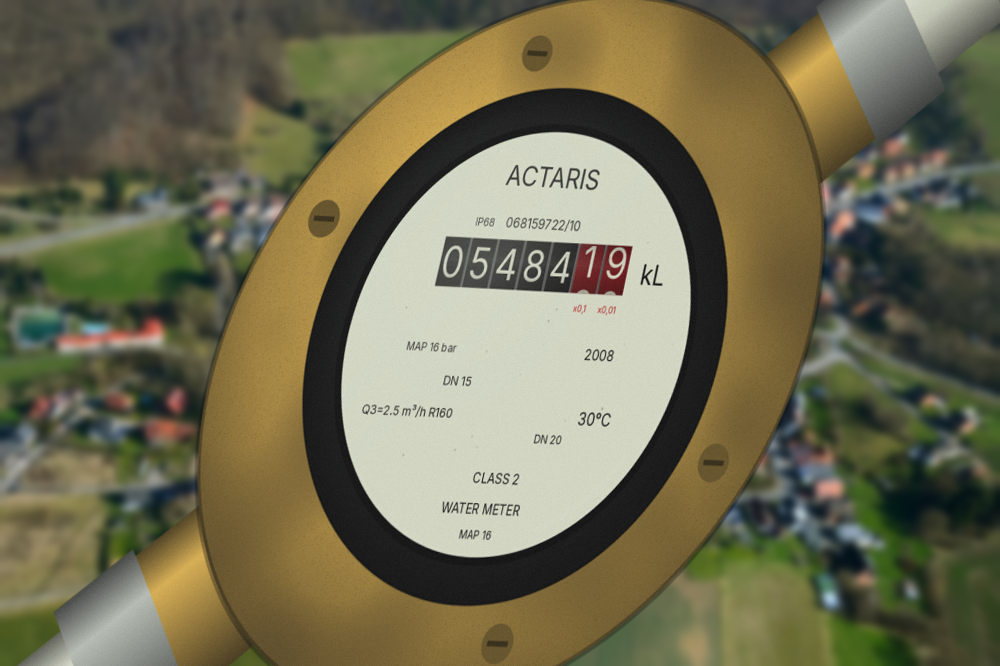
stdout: 5484.19 (kL)
